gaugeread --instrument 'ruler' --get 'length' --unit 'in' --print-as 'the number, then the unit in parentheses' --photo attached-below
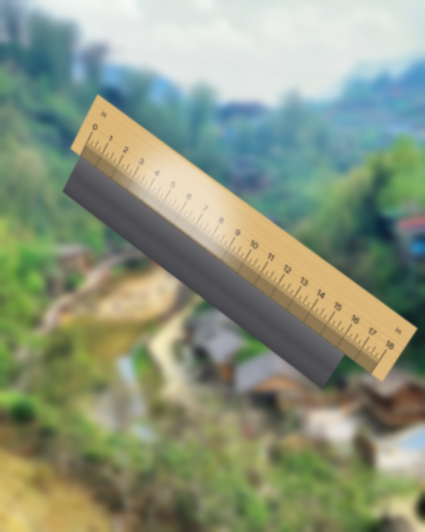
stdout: 16.5 (in)
